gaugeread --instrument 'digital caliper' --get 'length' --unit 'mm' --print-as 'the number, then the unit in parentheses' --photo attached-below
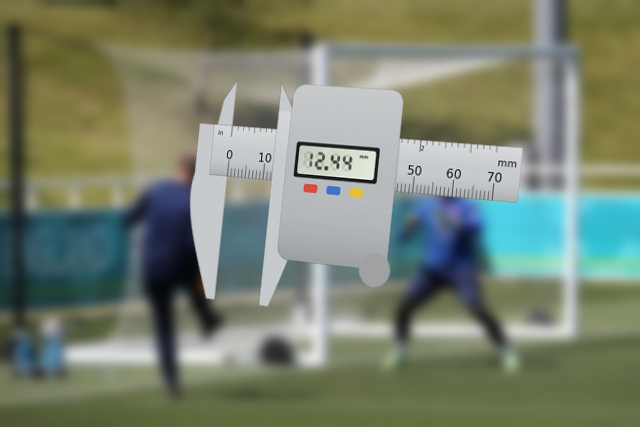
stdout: 12.44 (mm)
